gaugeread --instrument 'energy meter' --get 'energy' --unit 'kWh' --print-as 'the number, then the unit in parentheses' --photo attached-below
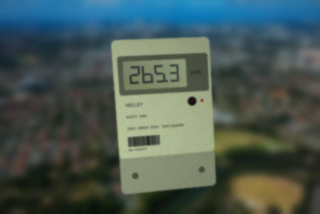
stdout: 265.3 (kWh)
